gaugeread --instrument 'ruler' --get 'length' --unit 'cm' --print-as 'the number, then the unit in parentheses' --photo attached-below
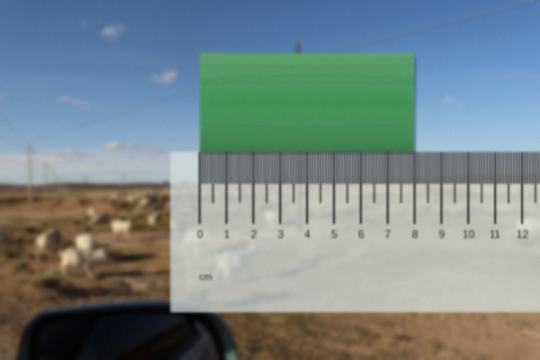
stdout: 8 (cm)
